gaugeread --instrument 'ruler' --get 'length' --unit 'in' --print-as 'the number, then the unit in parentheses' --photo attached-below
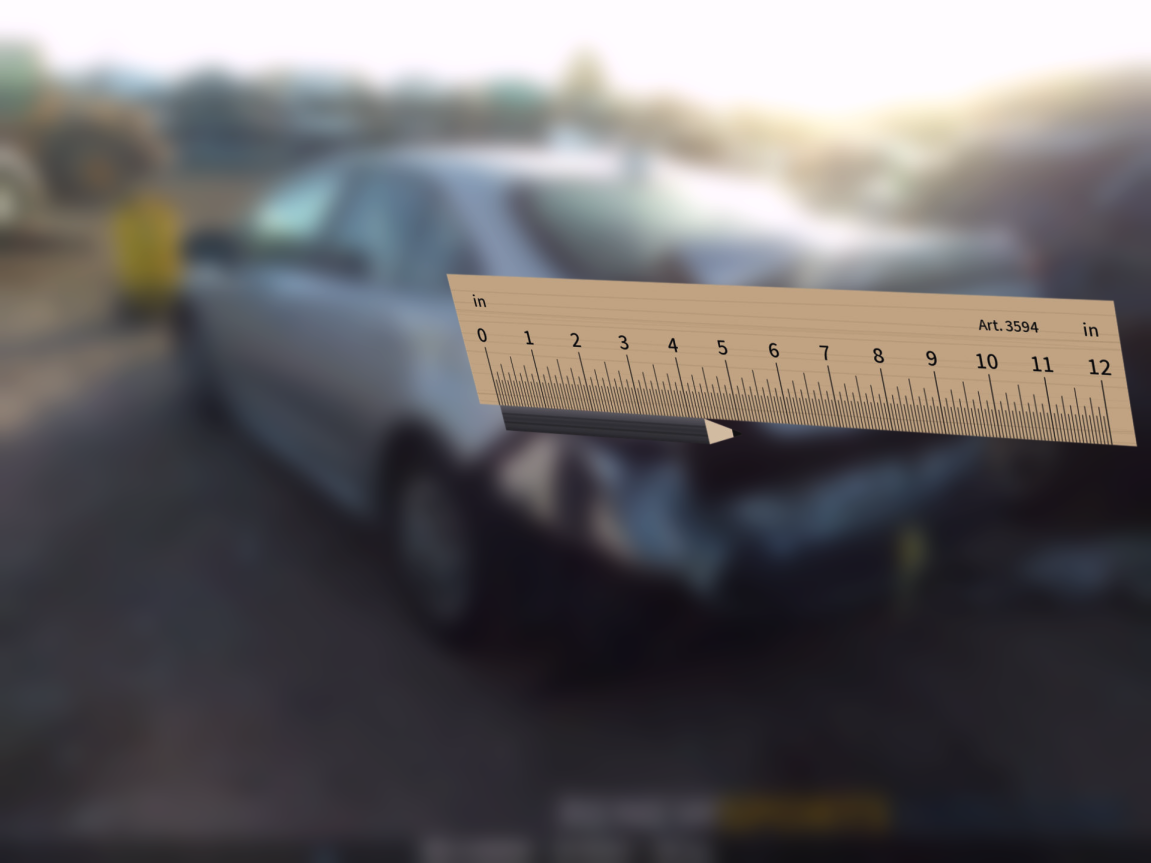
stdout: 5 (in)
